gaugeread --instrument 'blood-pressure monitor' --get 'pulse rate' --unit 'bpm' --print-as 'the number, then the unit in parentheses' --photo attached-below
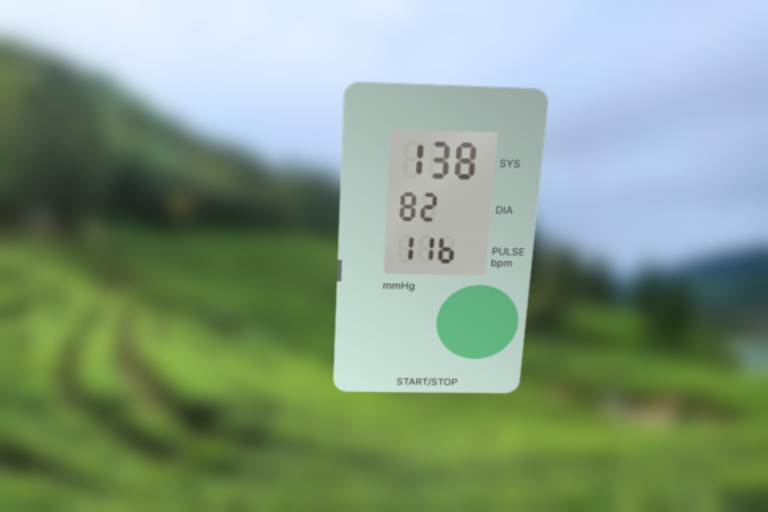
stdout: 116 (bpm)
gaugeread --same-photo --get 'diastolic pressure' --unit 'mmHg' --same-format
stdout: 82 (mmHg)
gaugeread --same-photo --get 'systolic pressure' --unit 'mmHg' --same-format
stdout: 138 (mmHg)
